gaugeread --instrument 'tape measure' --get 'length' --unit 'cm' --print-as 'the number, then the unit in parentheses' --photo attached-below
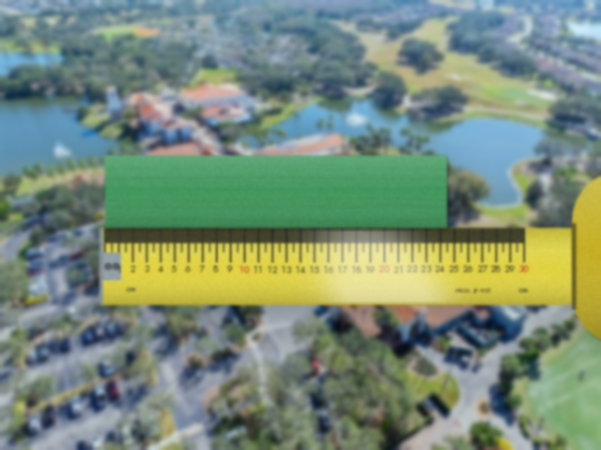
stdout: 24.5 (cm)
